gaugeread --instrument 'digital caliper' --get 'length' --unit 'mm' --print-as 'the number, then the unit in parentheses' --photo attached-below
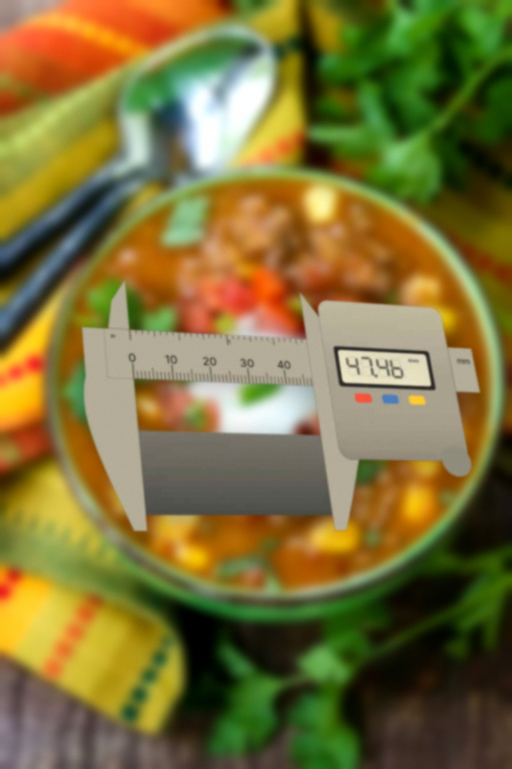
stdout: 47.46 (mm)
